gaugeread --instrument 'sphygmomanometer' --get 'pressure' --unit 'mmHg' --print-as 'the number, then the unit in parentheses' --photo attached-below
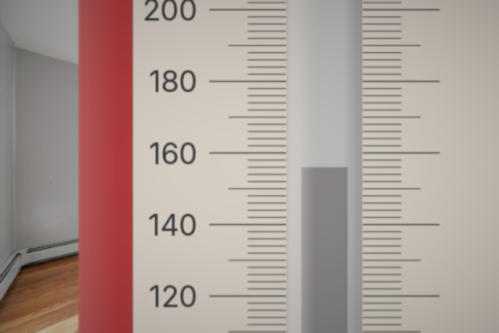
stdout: 156 (mmHg)
